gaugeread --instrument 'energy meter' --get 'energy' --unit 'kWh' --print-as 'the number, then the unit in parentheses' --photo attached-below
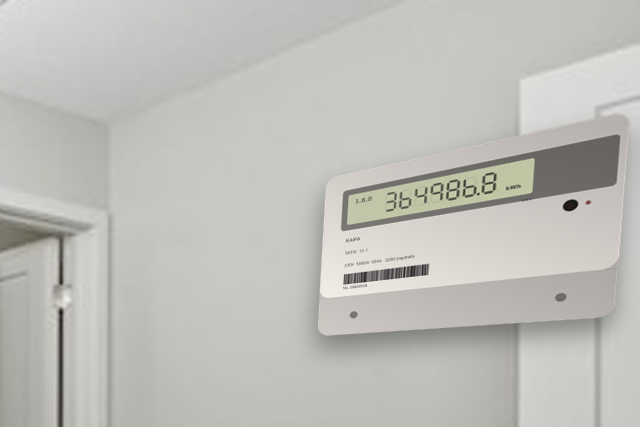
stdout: 364986.8 (kWh)
